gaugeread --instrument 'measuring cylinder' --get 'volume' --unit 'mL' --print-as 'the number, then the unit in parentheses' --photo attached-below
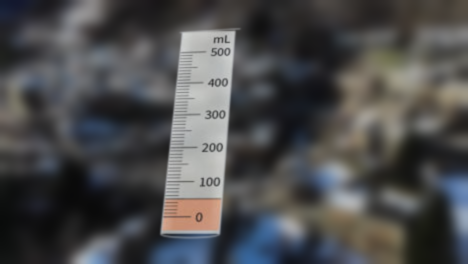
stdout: 50 (mL)
